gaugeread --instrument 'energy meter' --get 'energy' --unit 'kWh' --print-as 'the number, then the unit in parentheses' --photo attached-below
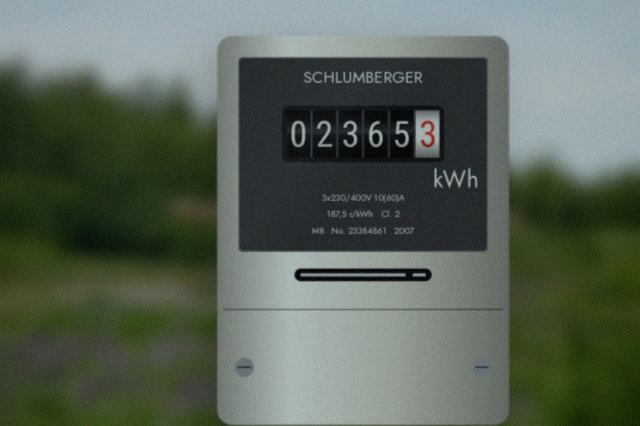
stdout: 2365.3 (kWh)
